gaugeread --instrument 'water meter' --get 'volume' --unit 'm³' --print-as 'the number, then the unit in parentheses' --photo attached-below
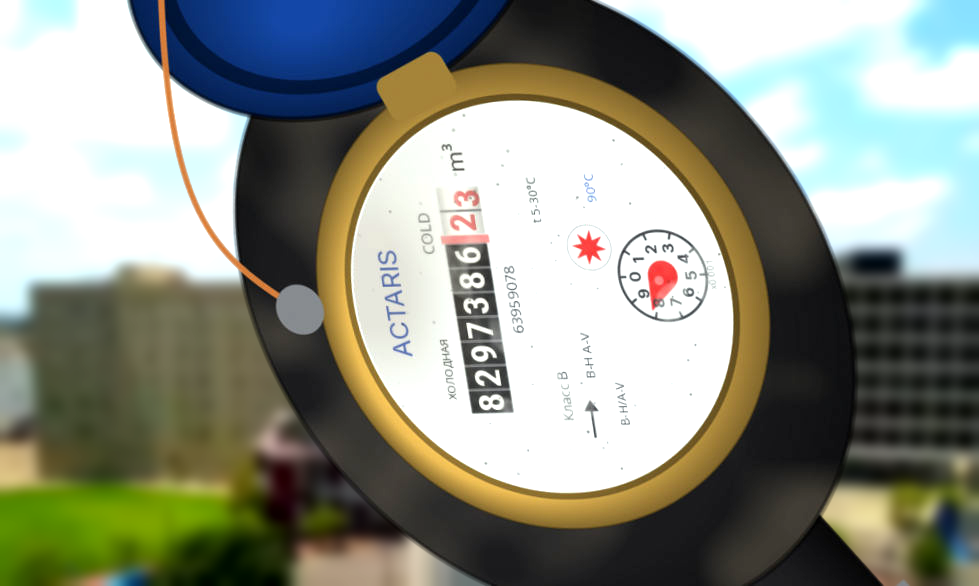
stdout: 8297386.228 (m³)
